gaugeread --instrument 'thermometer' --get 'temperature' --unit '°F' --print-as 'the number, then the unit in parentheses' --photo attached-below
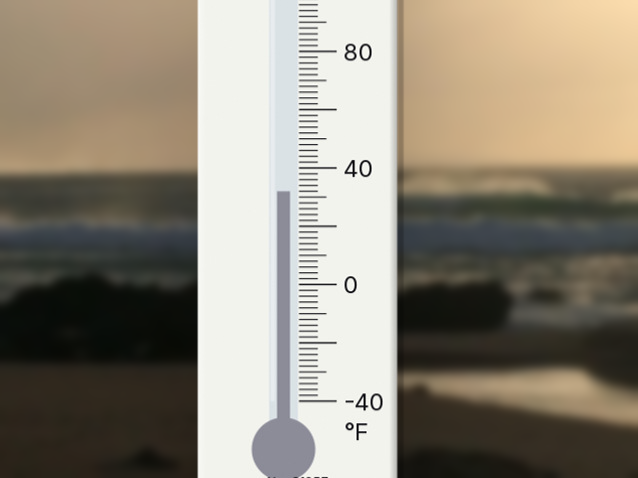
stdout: 32 (°F)
